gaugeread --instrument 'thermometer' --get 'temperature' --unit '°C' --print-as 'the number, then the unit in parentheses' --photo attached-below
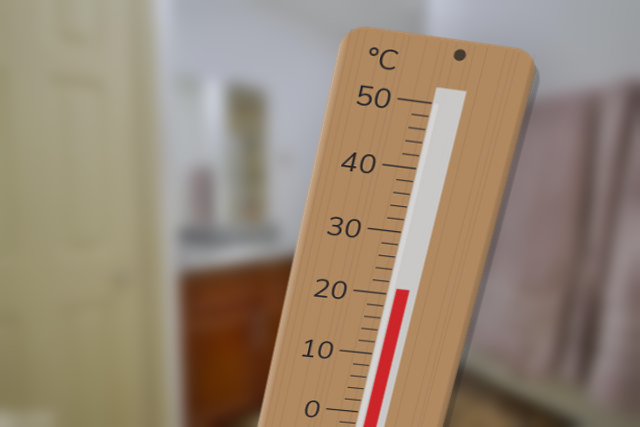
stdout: 21 (°C)
